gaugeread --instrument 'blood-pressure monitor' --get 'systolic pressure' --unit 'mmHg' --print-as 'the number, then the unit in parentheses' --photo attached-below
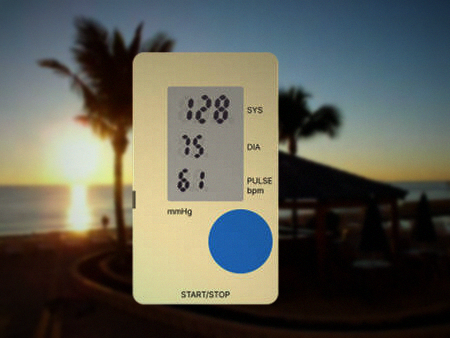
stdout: 128 (mmHg)
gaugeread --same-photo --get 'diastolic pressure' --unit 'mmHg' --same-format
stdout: 75 (mmHg)
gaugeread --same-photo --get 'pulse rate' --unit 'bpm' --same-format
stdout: 61 (bpm)
